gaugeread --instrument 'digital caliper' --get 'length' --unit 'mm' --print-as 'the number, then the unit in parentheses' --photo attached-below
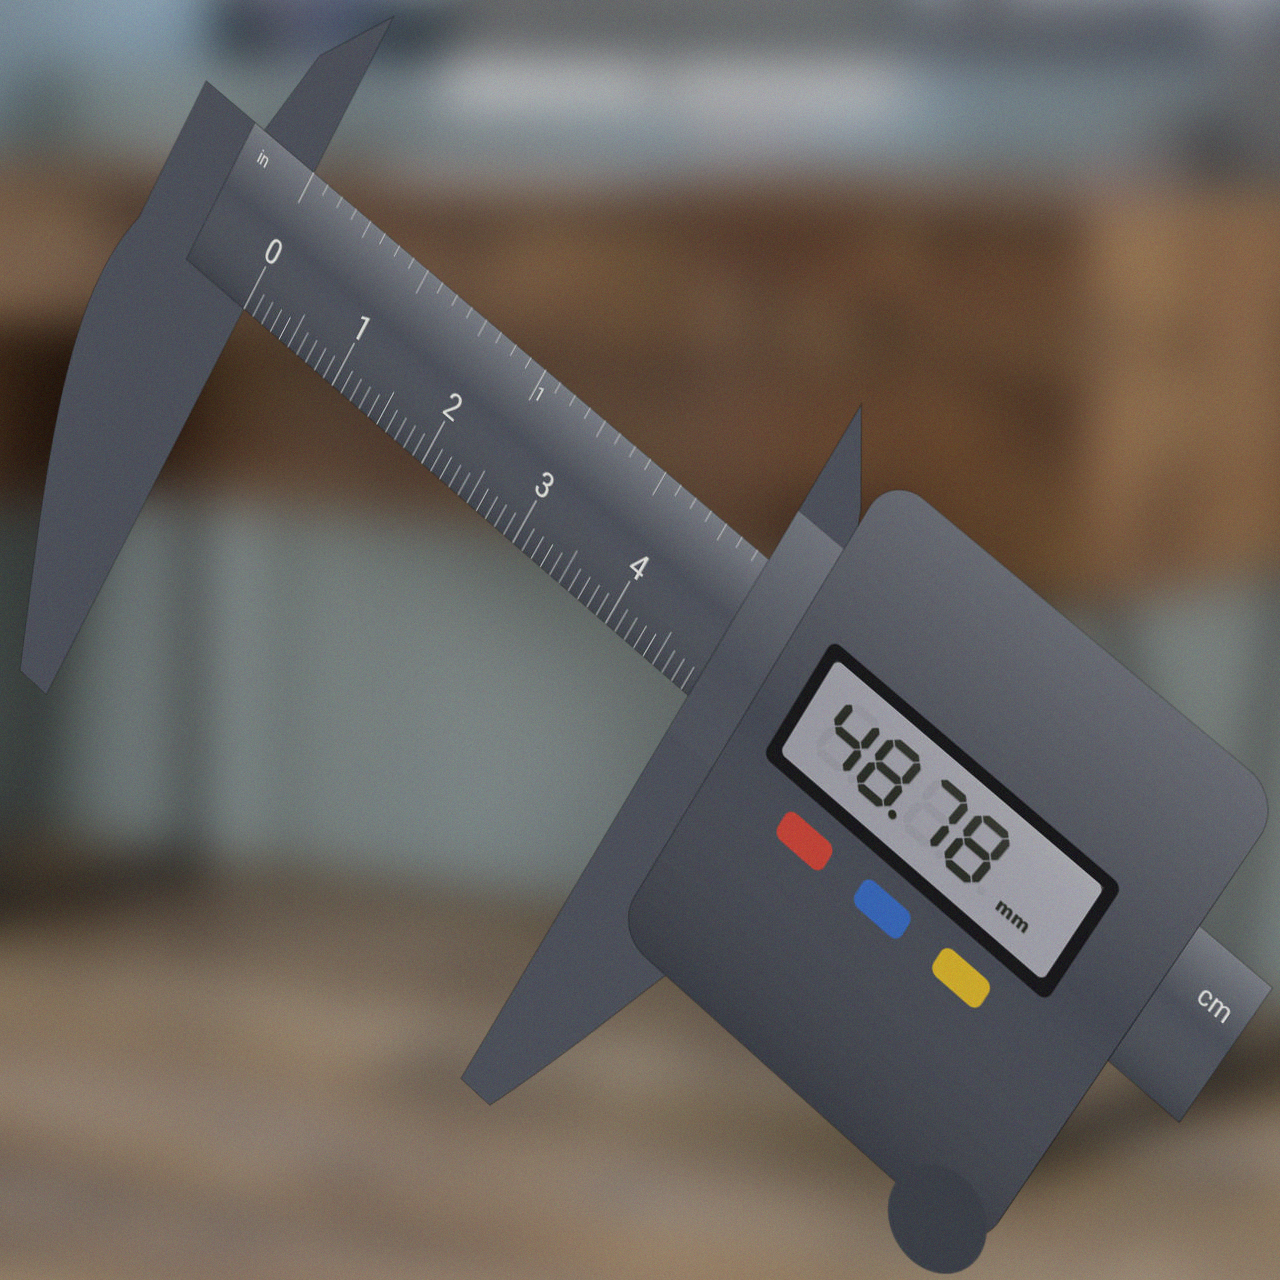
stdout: 48.78 (mm)
